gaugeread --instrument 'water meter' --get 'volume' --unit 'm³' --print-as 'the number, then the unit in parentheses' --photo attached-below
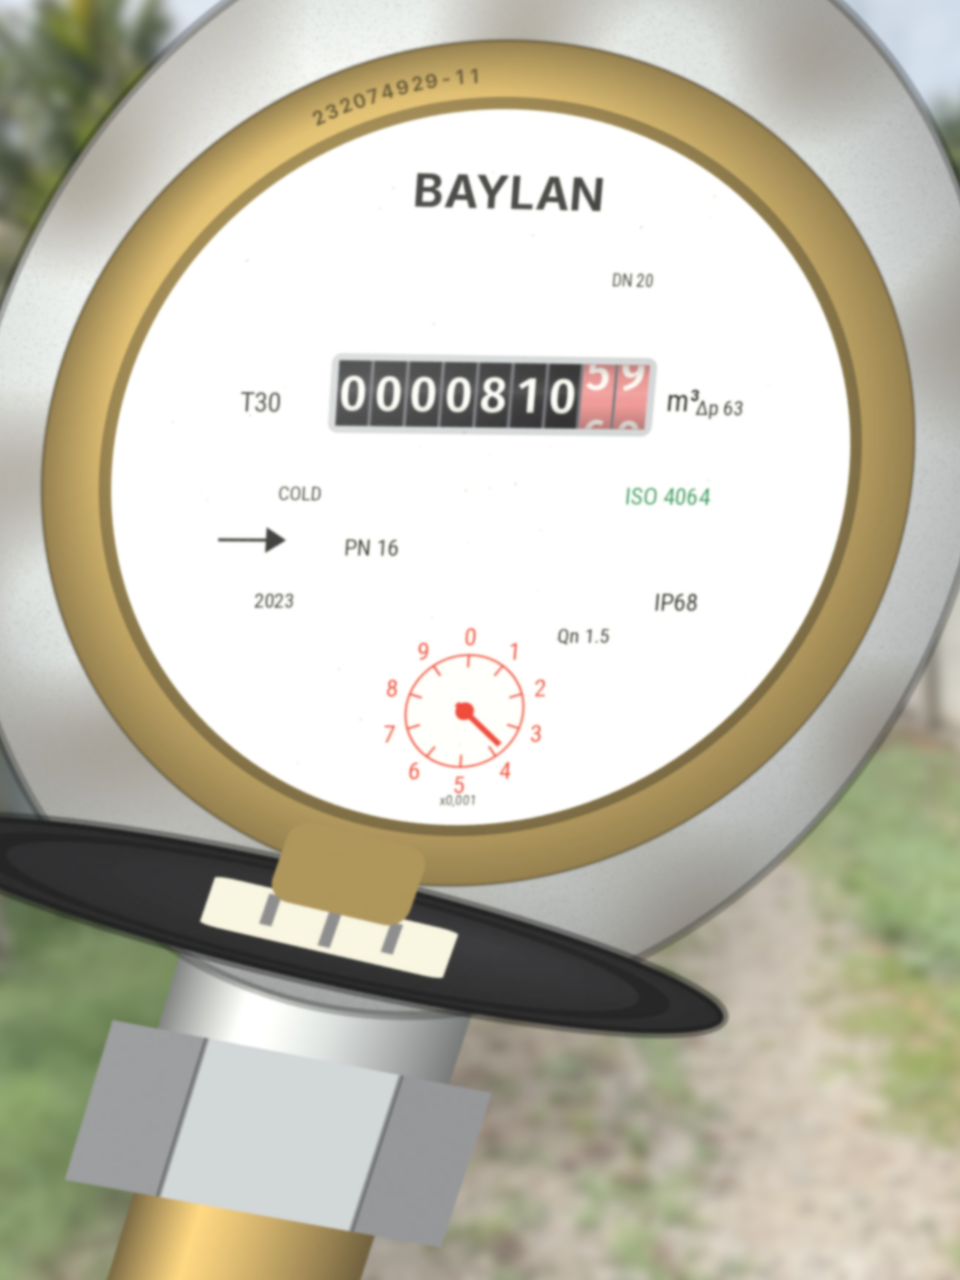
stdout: 810.593 (m³)
